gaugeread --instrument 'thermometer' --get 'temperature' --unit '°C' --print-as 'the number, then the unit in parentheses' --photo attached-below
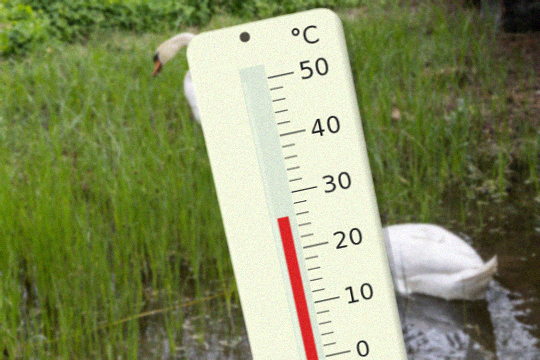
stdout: 26 (°C)
